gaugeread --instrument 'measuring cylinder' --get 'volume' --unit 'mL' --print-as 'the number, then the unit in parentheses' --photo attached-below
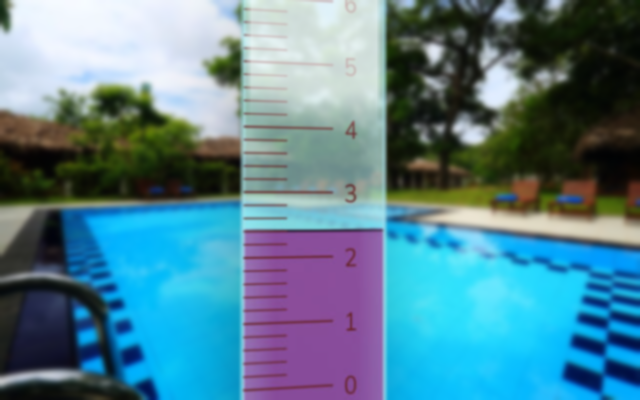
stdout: 2.4 (mL)
